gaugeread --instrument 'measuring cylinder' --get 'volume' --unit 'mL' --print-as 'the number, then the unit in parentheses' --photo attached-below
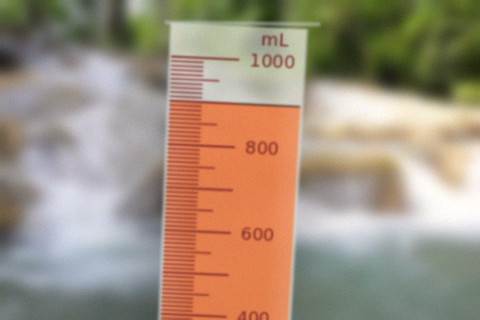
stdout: 900 (mL)
